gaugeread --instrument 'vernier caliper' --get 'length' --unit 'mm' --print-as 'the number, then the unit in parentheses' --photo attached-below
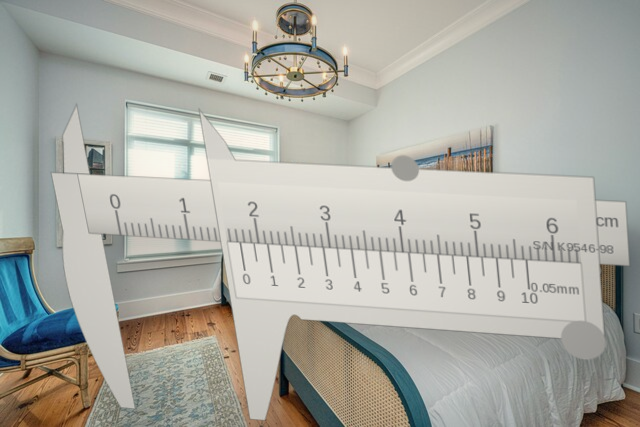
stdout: 17.4 (mm)
